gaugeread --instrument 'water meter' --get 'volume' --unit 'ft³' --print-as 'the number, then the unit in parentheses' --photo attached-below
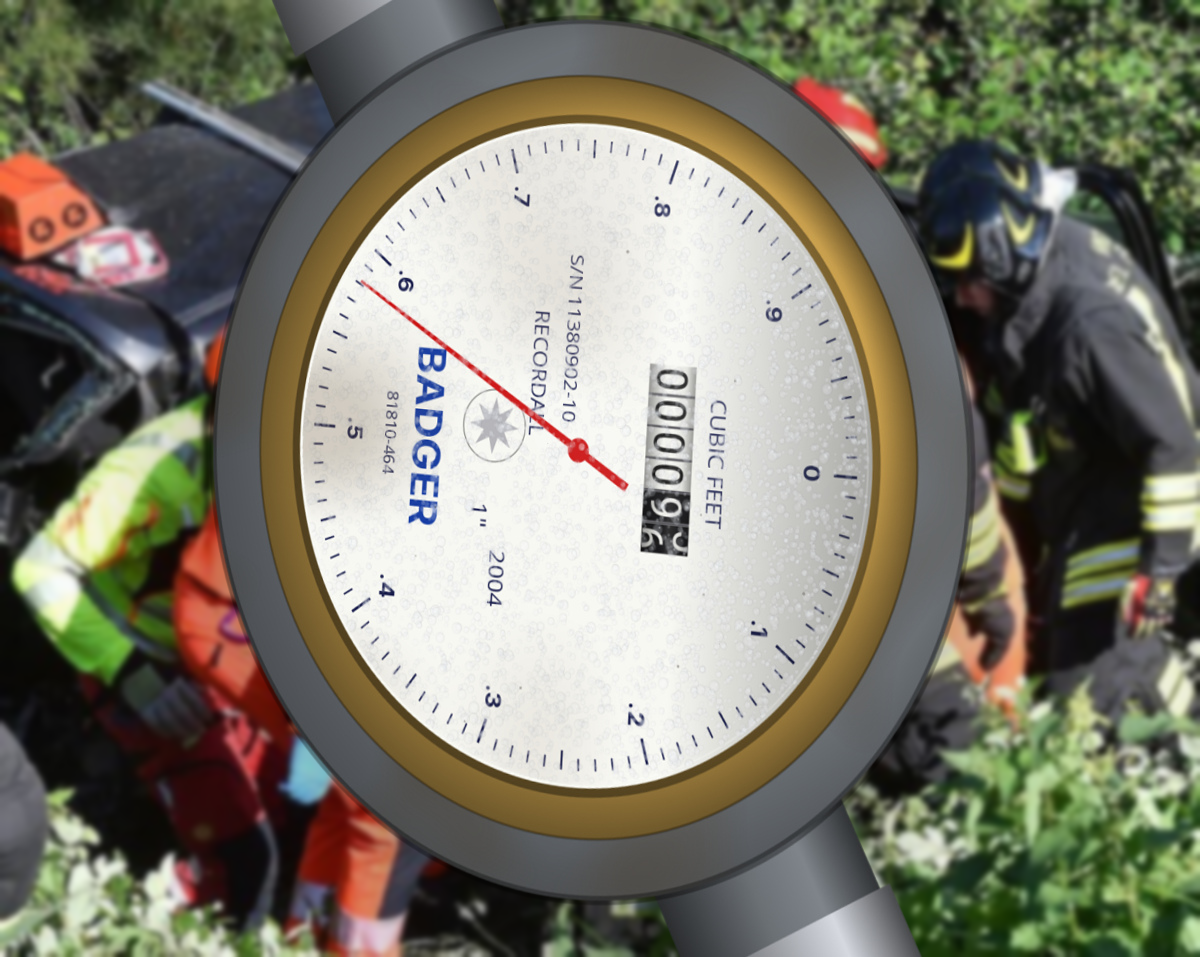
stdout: 95.58 (ft³)
